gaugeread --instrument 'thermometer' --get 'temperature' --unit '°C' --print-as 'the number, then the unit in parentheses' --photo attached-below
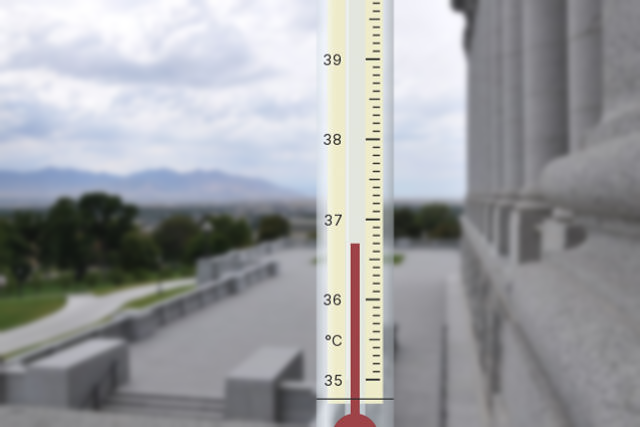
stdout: 36.7 (°C)
